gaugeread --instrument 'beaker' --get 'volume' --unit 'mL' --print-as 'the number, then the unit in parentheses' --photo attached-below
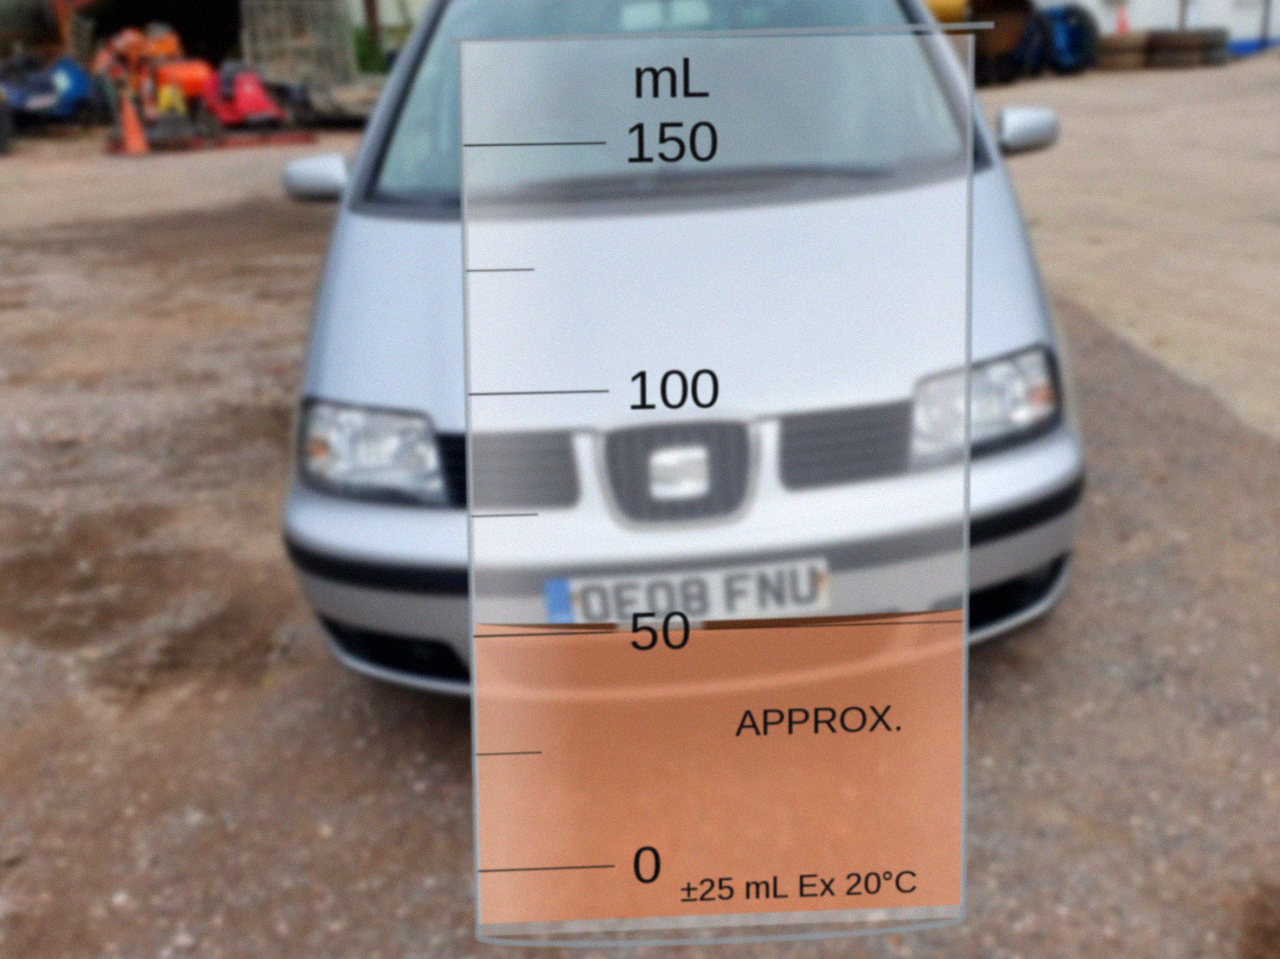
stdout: 50 (mL)
